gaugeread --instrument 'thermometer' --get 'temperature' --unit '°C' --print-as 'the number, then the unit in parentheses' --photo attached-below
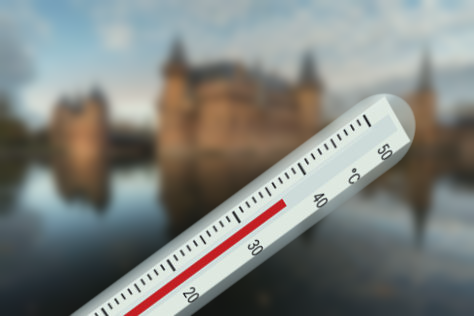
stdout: 36 (°C)
